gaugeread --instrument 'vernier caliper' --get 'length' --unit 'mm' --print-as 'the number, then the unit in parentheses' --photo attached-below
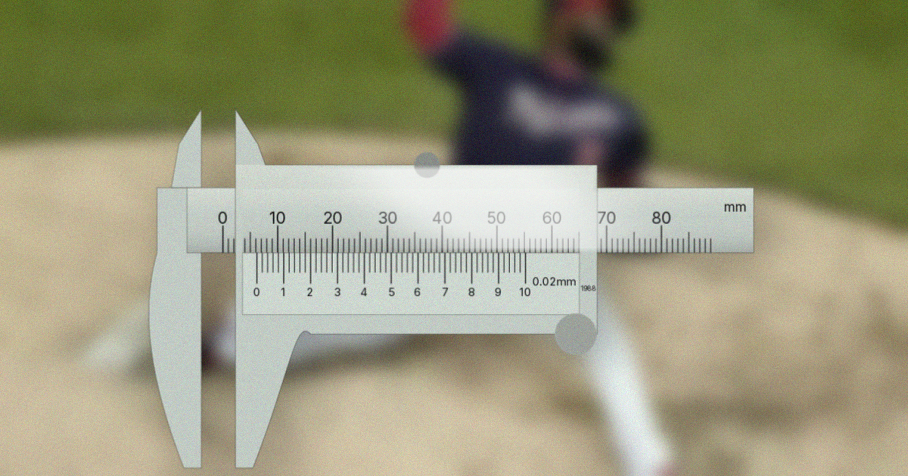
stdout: 6.2 (mm)
